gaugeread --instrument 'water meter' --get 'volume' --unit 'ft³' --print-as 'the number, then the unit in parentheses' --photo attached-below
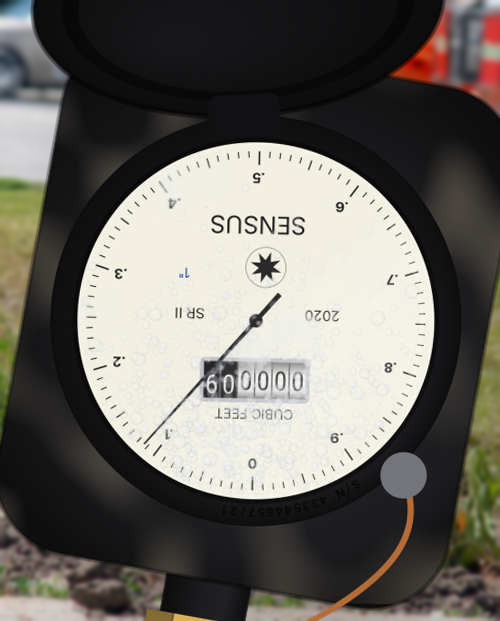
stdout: 9.11 (ft³)
